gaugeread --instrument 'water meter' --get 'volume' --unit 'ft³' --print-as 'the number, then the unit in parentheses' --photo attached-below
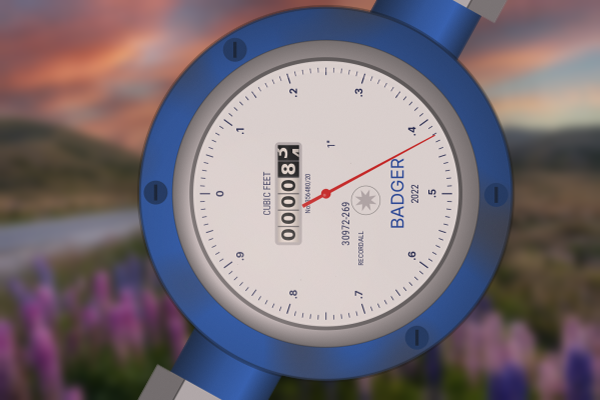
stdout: 83.42 (ft³)
